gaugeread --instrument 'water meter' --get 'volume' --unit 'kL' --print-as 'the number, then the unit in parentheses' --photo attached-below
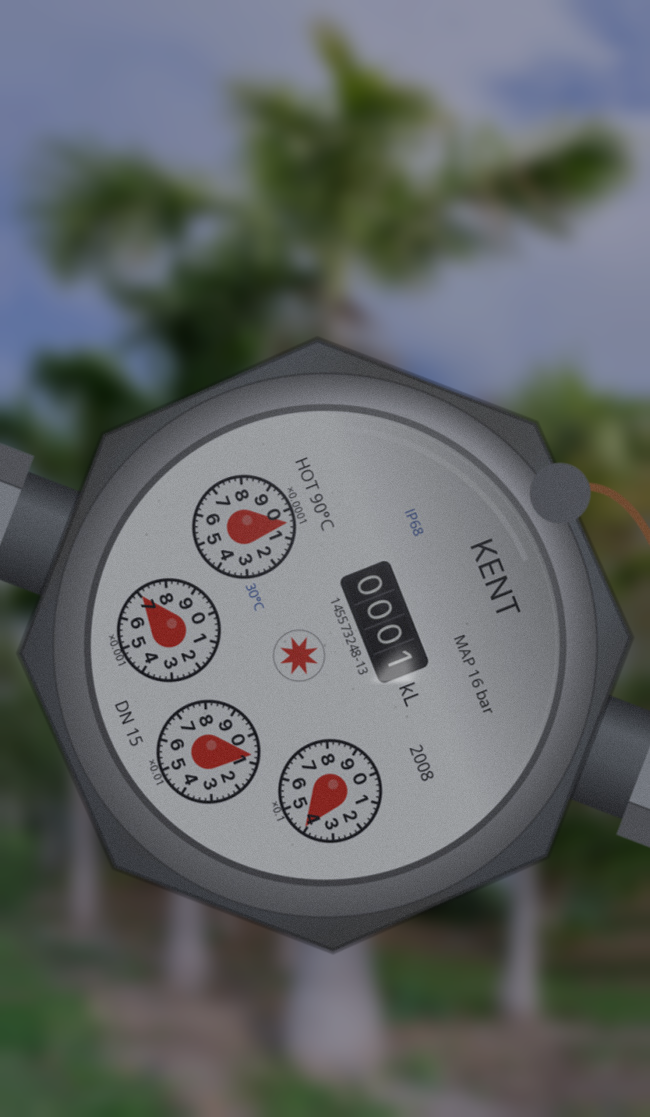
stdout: 1.4070 (kL)
